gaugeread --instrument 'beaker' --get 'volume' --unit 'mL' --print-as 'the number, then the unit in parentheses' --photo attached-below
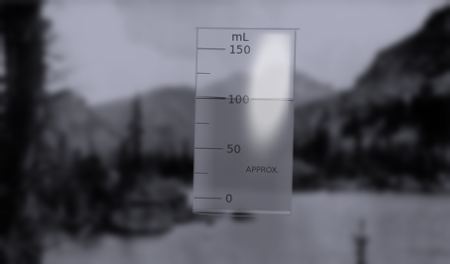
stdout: 100 (mL)
